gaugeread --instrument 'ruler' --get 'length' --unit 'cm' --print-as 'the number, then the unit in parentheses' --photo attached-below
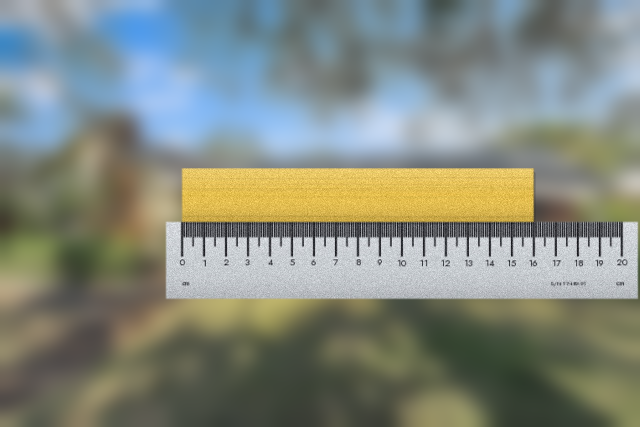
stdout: 16 (cm)
